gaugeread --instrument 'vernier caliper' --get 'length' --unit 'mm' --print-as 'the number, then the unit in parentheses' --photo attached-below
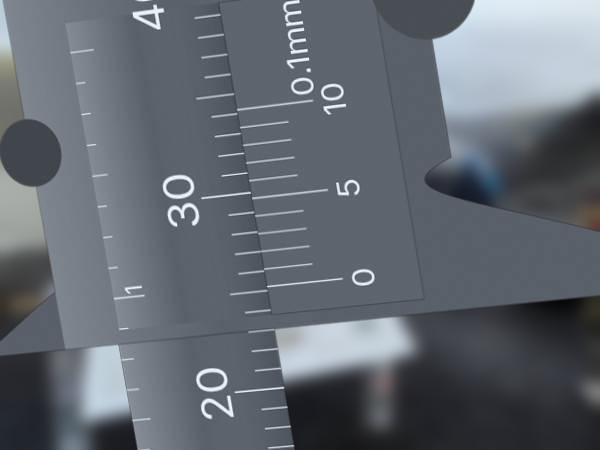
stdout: 25.2 (mm)
